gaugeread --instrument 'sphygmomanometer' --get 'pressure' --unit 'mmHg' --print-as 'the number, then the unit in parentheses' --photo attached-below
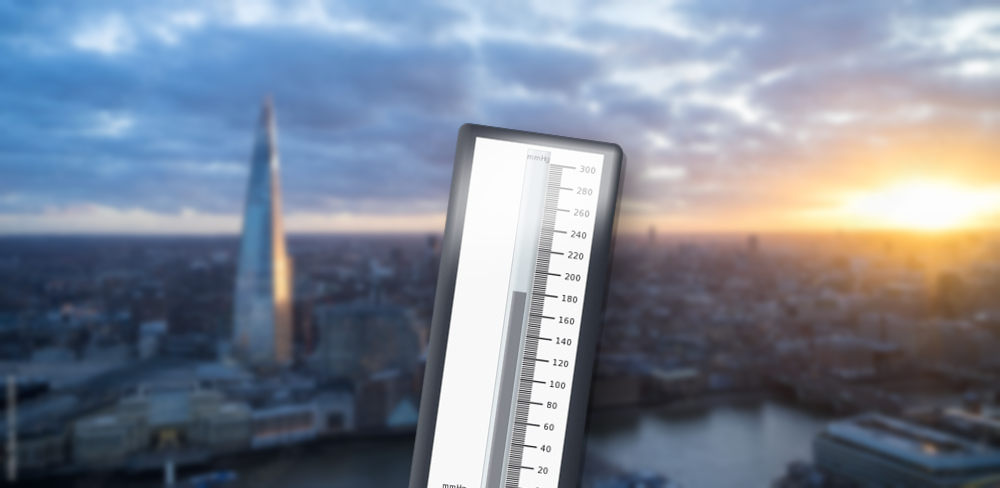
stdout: 180 (mmHg)
